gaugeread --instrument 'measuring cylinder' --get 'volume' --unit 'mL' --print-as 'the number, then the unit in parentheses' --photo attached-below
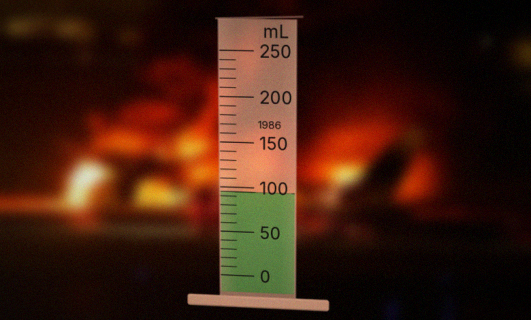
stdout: 95 (mL)
